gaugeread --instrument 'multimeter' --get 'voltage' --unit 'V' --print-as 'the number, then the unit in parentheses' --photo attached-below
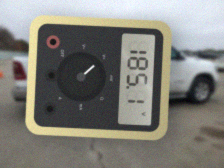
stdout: 185.1 (V)
